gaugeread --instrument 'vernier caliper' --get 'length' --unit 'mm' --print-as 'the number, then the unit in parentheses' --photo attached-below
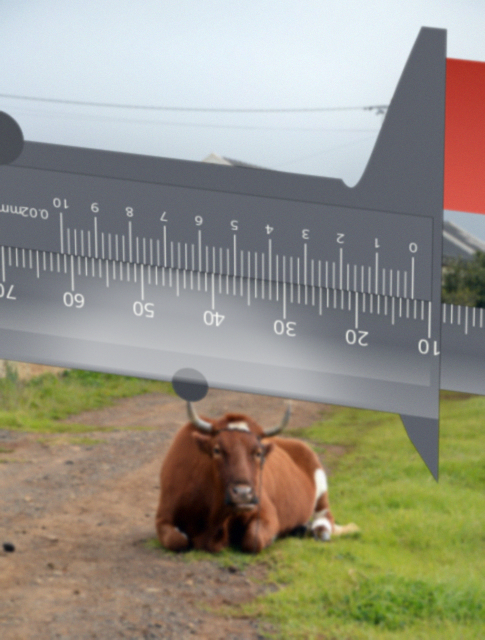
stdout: 12.4 (mm)
